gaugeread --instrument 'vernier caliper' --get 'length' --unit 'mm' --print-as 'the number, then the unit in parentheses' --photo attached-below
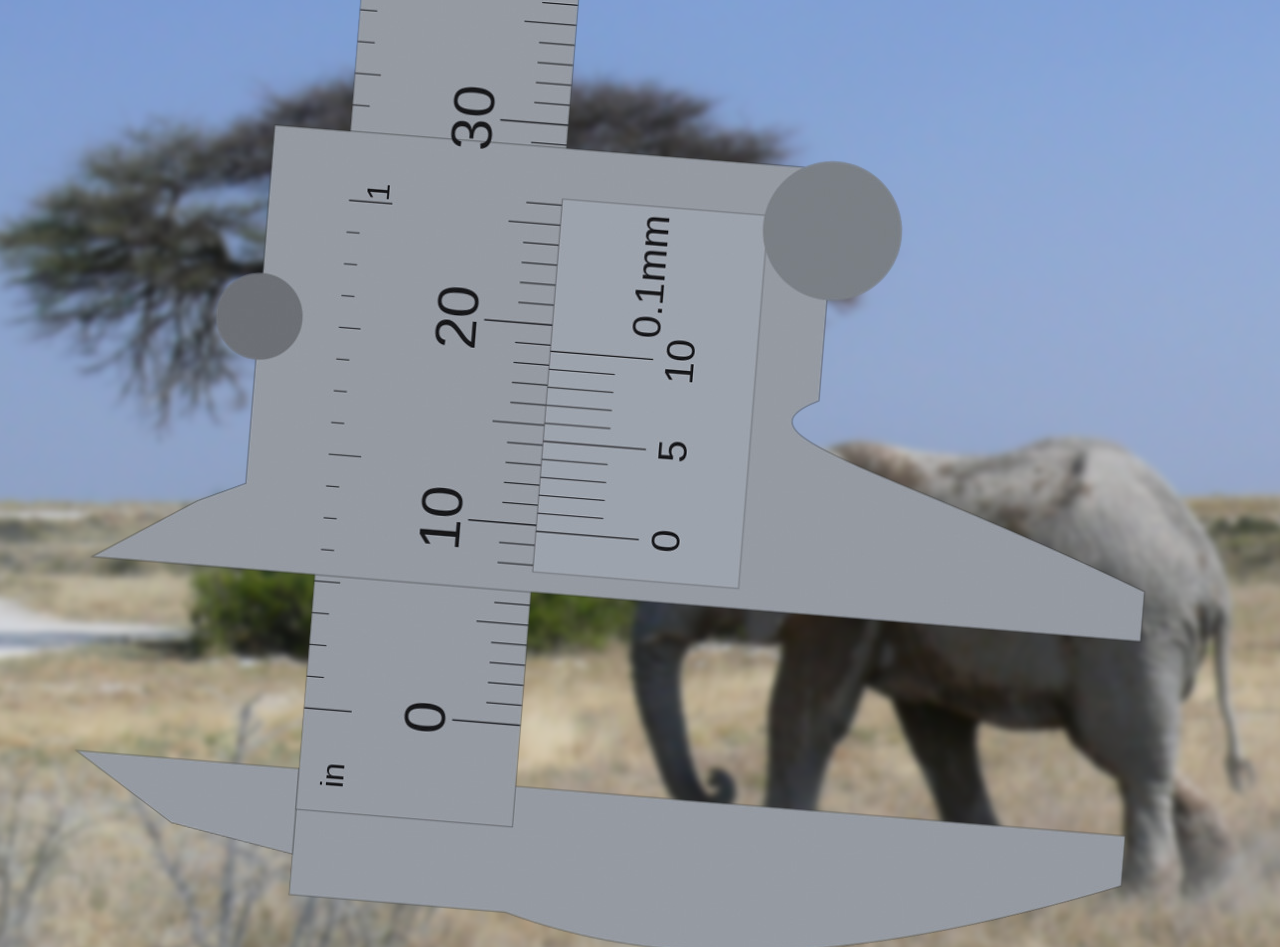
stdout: 9.7 (mm)
